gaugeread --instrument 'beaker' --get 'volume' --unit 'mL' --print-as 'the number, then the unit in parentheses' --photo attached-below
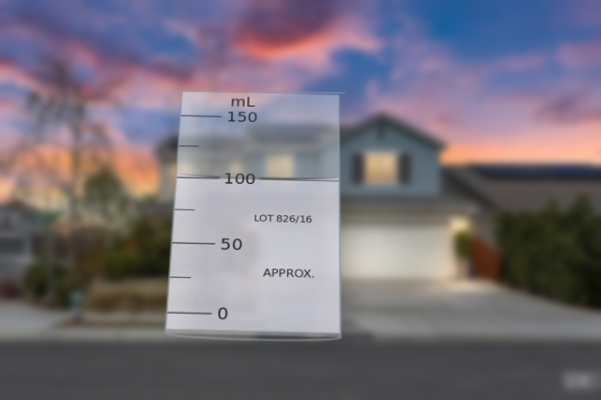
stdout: 100 (mL)
